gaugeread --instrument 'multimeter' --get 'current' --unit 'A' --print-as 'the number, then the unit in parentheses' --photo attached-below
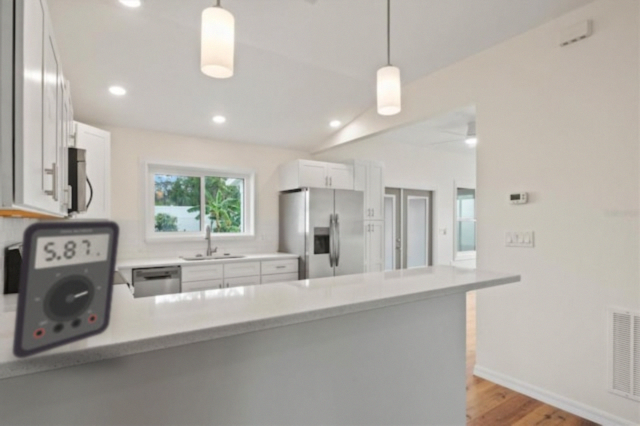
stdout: 5.87 (A)
